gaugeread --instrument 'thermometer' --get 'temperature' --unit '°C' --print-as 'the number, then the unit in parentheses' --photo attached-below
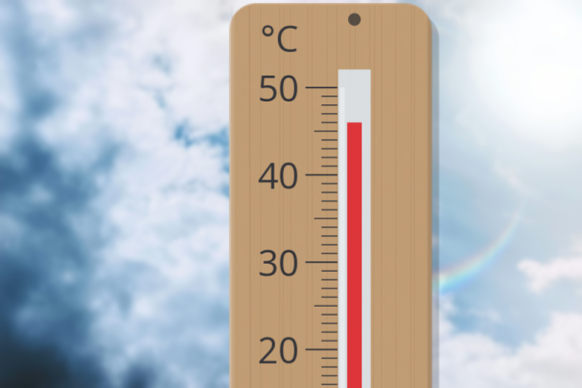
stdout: 46 (°C)
